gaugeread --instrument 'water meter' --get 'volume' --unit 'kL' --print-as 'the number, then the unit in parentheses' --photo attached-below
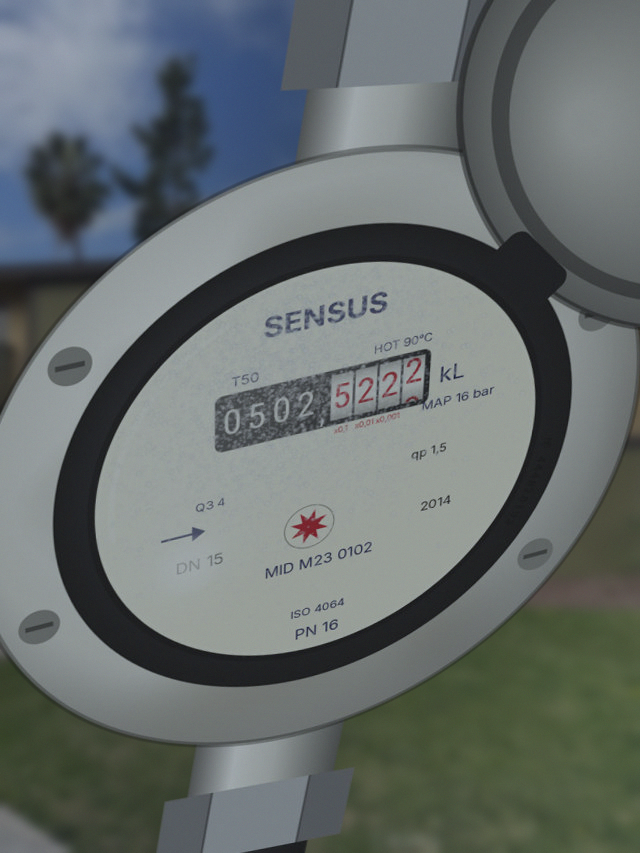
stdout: 502.5222 (kL)
